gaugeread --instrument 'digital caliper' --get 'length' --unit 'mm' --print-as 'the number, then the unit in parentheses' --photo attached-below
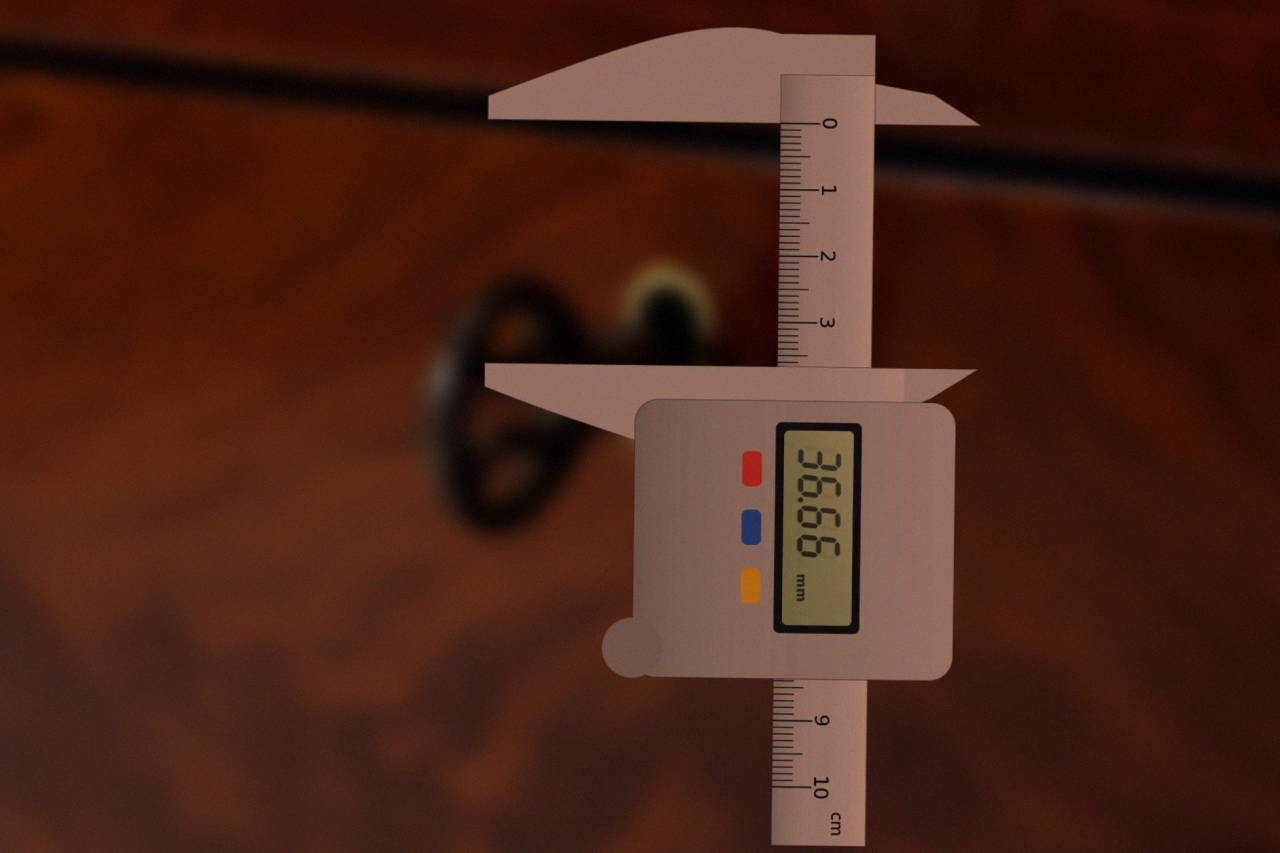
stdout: 36.66 (mm)
